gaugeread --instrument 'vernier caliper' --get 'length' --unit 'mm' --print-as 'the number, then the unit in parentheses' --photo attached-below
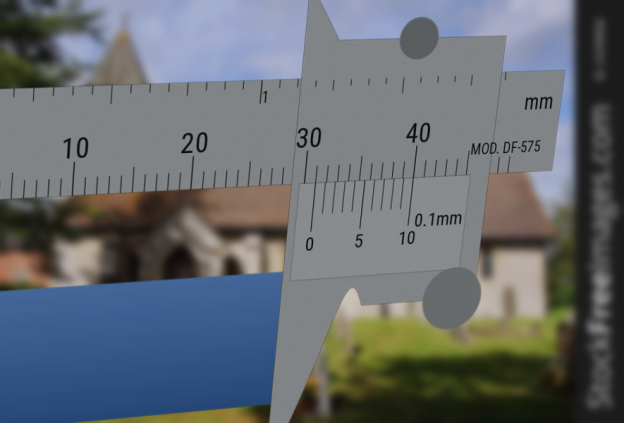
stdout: 31.0 (mm)
